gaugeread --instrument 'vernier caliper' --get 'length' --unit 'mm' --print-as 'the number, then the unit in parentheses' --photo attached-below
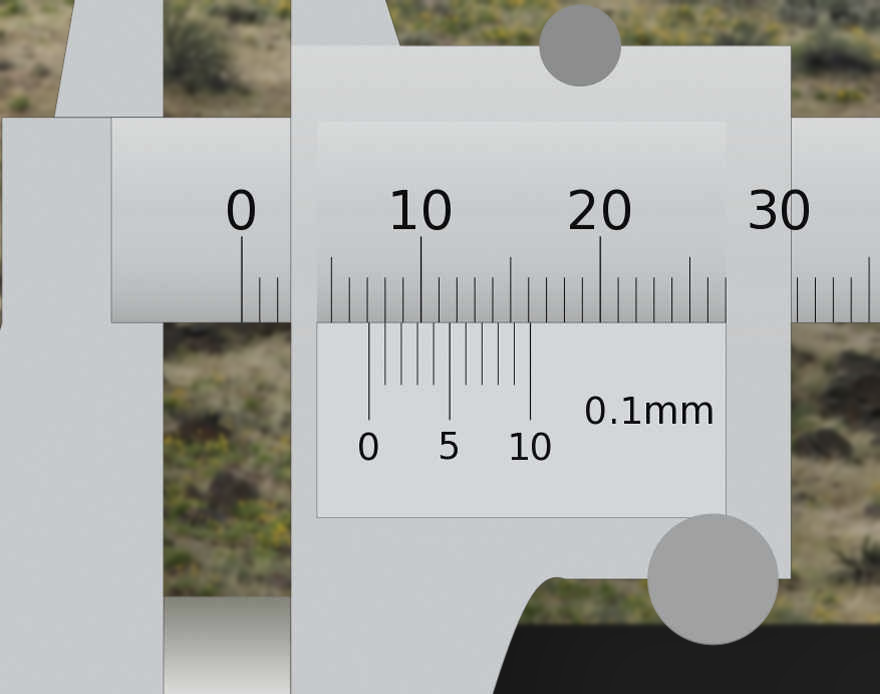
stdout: 7.1 (mm)
